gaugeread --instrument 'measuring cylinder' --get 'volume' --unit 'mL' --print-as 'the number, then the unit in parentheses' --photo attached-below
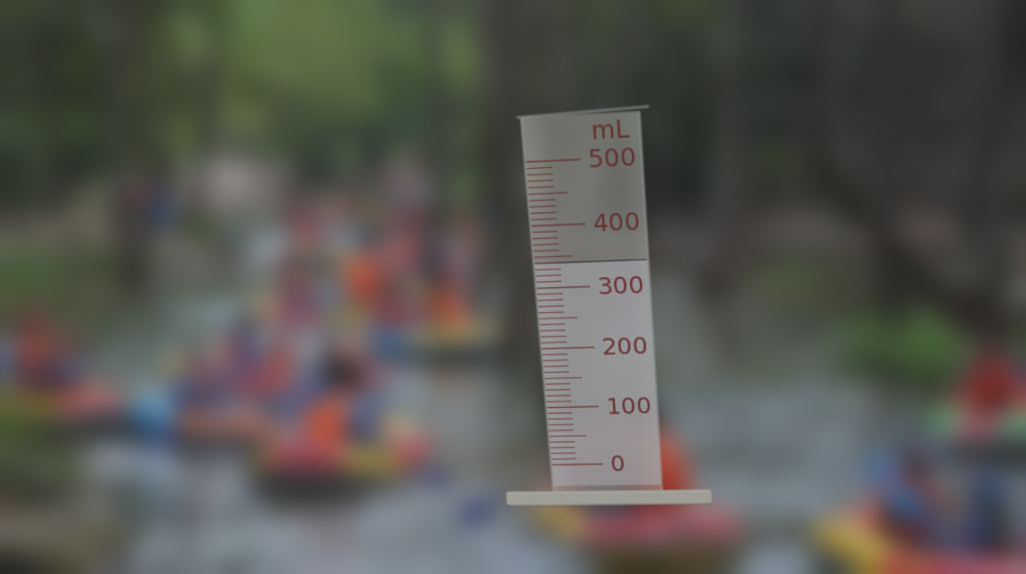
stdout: 340 (mL)
